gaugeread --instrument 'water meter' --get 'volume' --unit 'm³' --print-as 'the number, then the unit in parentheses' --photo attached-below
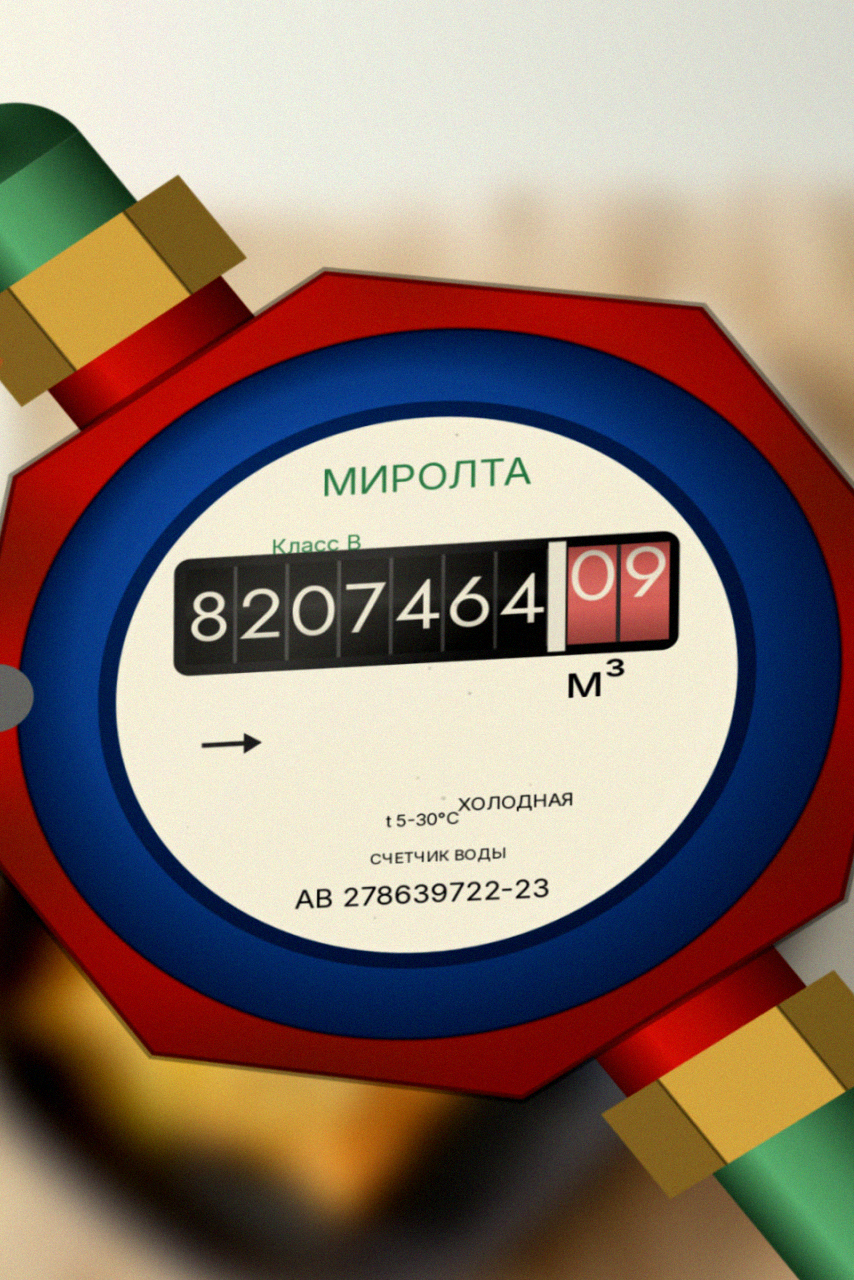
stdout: 8207464.09 (m³)
